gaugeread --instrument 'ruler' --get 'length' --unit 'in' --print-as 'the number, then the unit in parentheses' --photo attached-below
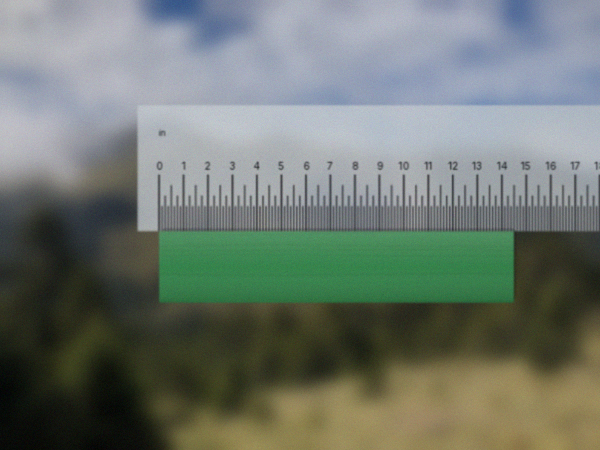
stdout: 14.5 (in)
